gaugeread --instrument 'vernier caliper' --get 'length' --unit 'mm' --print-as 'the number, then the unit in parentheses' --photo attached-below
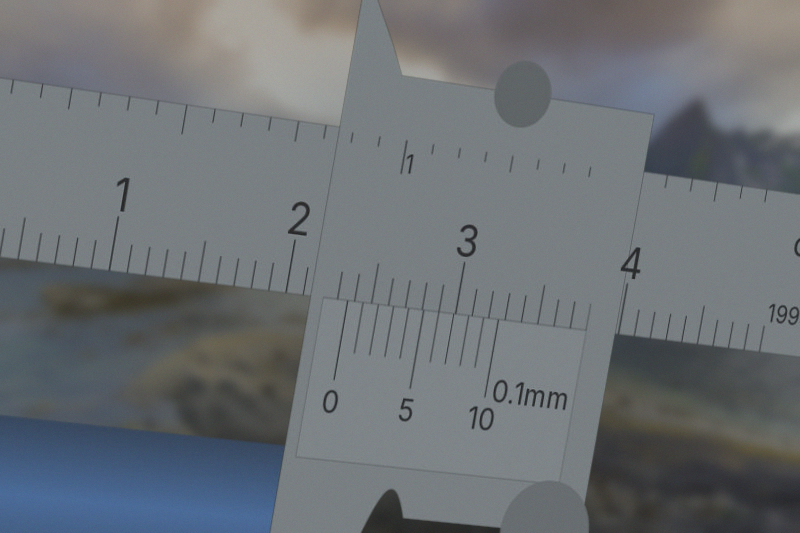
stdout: 23.6 (mm)
